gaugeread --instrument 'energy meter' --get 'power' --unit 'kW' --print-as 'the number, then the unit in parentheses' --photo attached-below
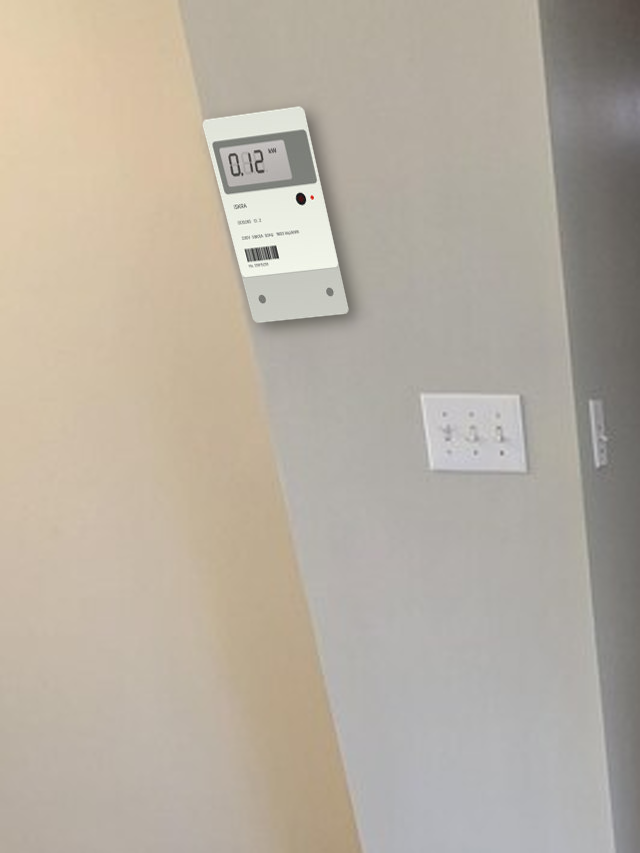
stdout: 0.12 (kW)
